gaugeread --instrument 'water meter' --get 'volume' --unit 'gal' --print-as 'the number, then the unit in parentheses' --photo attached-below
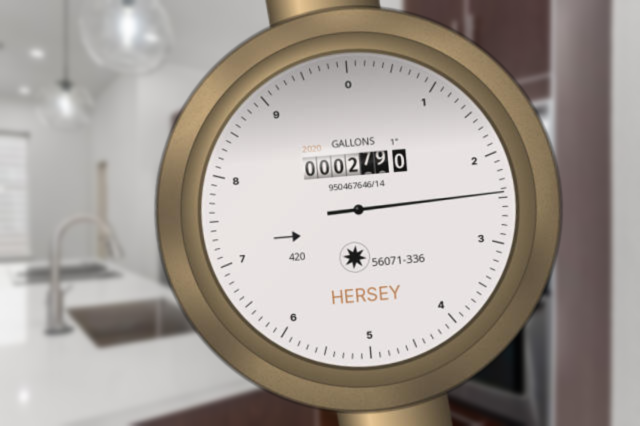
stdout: 2792.4 (gal)
